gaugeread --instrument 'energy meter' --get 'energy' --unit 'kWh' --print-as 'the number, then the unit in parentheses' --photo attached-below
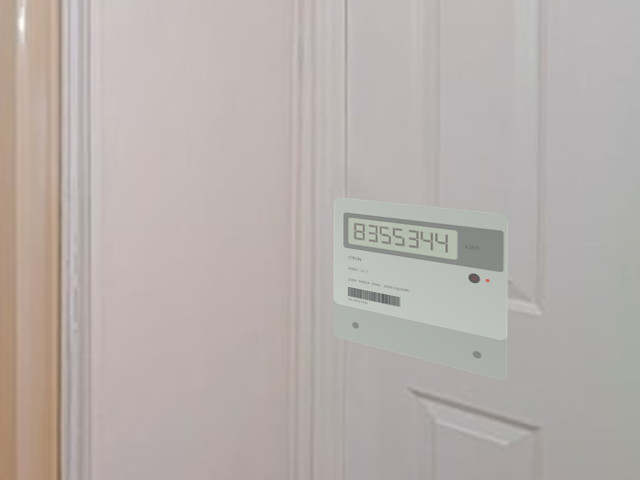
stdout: 8355344 (kWh)
